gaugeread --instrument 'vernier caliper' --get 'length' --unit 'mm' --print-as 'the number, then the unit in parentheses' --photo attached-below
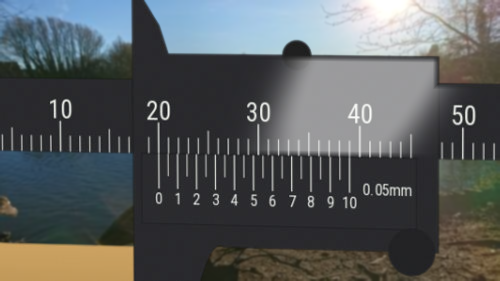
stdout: 20.0 (mm)
